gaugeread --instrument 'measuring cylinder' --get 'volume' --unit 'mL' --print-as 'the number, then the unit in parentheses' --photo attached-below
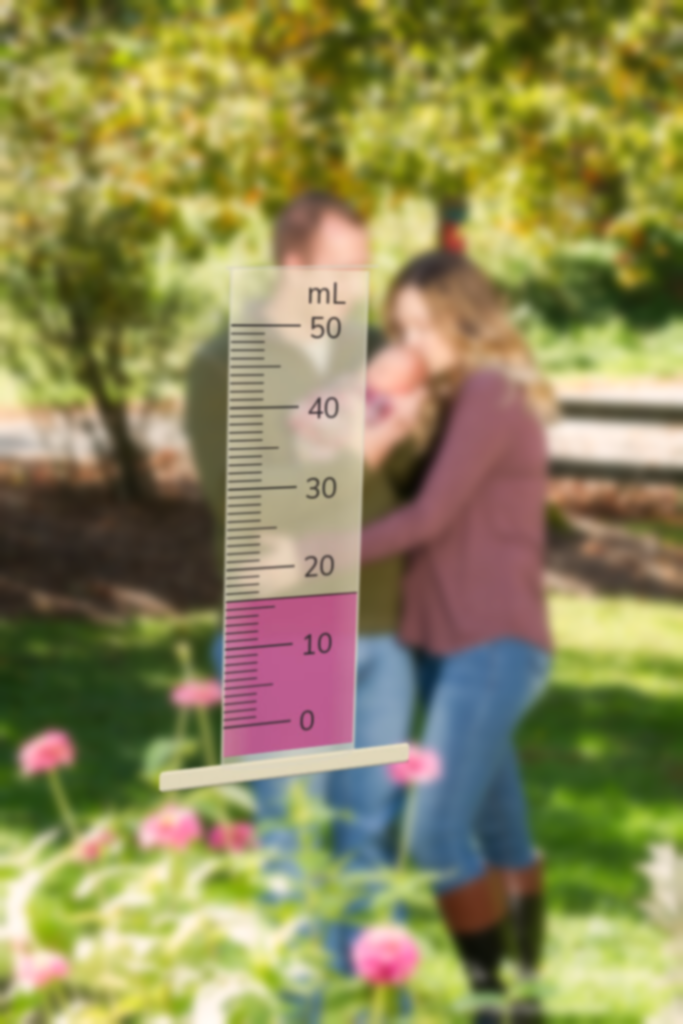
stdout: 16 (mL)
